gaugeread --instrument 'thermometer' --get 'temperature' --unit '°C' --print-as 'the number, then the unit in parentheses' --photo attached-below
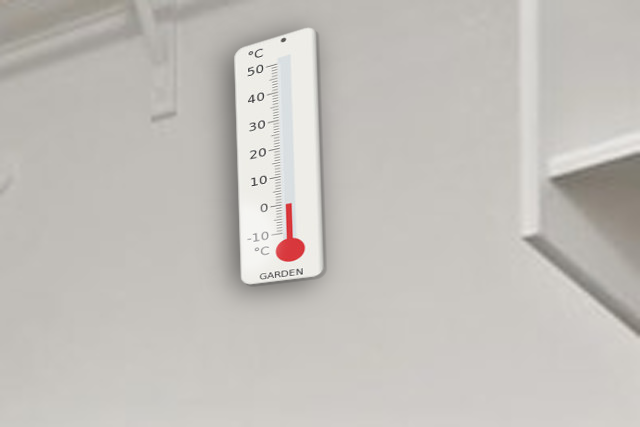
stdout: 0 (°C)
